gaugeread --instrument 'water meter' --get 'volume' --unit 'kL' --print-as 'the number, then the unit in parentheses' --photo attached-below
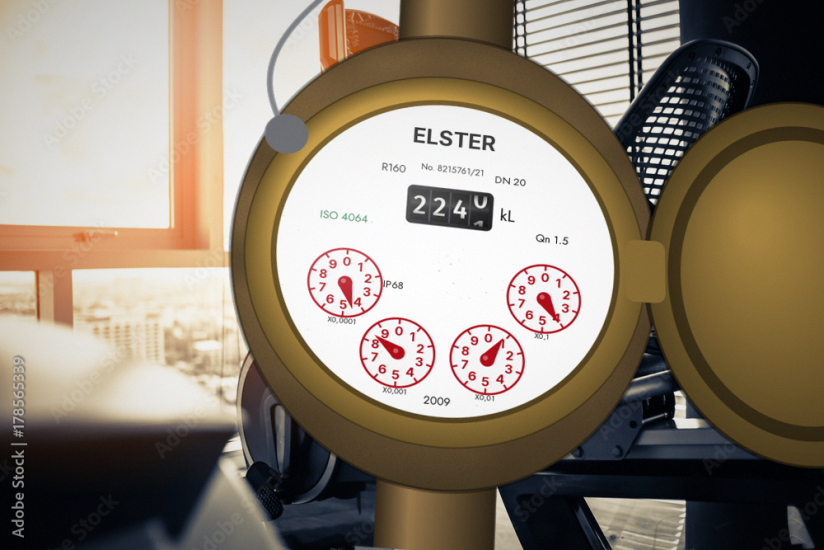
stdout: 2240.4084 (kL)
